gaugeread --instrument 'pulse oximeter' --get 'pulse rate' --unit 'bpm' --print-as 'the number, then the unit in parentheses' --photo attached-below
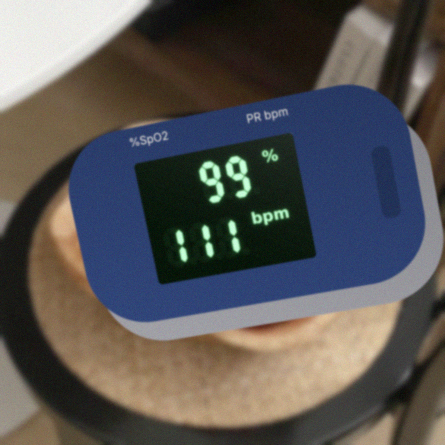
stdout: 111 (bpm)
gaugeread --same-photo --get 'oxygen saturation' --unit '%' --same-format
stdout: 99 (%)
